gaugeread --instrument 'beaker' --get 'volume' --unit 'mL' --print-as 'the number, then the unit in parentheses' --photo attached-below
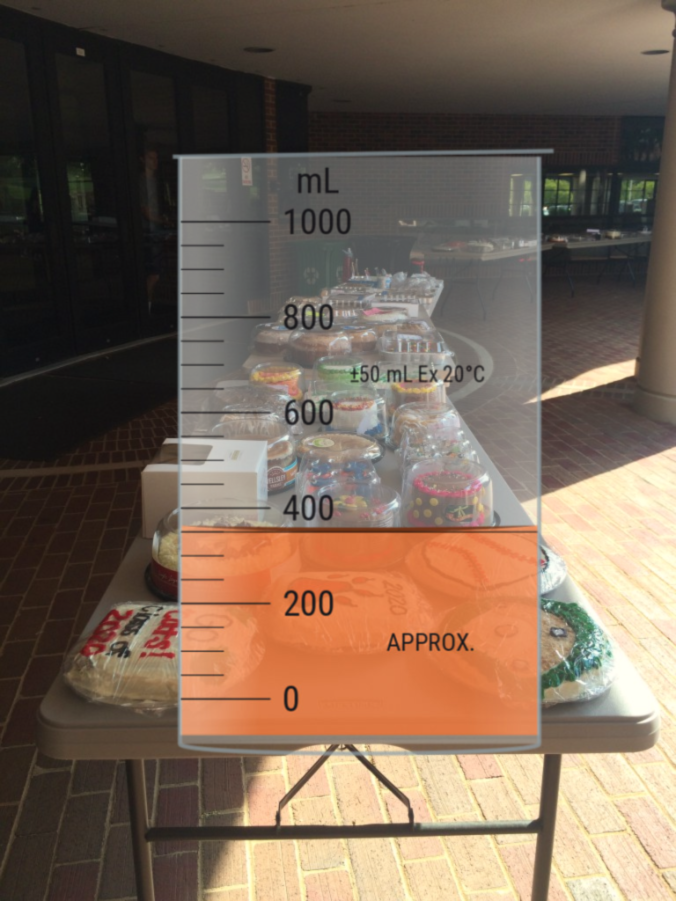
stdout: 350 (mL)
